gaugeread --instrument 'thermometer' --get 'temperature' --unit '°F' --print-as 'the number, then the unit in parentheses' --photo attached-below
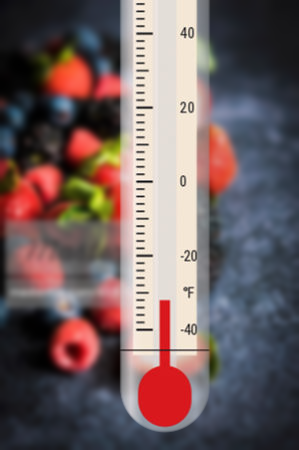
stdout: -32 (°F)
